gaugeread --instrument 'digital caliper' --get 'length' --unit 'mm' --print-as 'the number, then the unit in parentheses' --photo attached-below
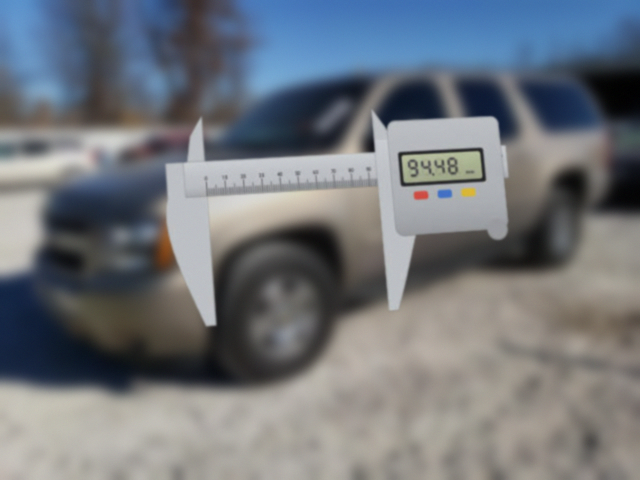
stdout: 94.48 (mm)
